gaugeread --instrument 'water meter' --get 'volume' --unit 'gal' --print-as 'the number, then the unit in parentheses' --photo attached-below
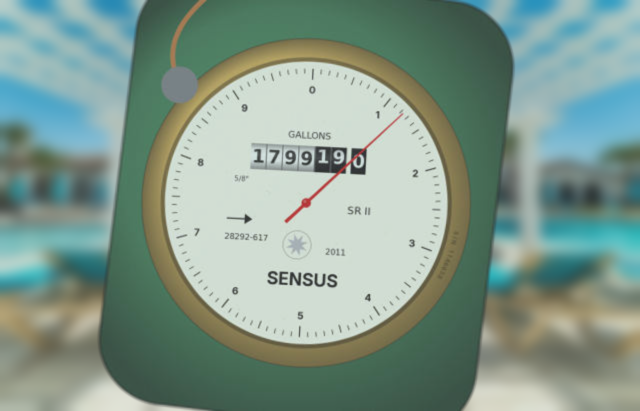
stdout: 1799191.2 (gal)
